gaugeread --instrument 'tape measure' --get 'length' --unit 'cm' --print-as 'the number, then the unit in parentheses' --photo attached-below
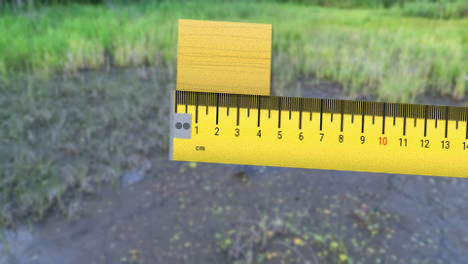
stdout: 4.5 (cm)
